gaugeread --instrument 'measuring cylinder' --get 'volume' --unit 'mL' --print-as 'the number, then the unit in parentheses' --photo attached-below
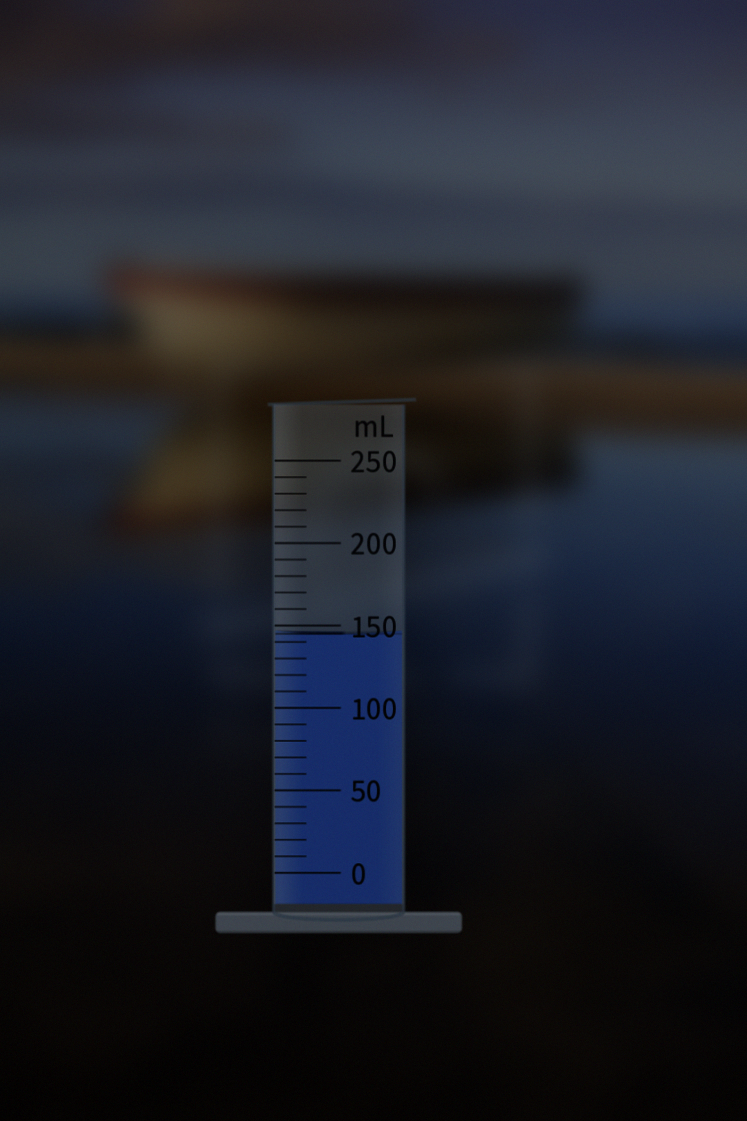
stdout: 145 (mL)
